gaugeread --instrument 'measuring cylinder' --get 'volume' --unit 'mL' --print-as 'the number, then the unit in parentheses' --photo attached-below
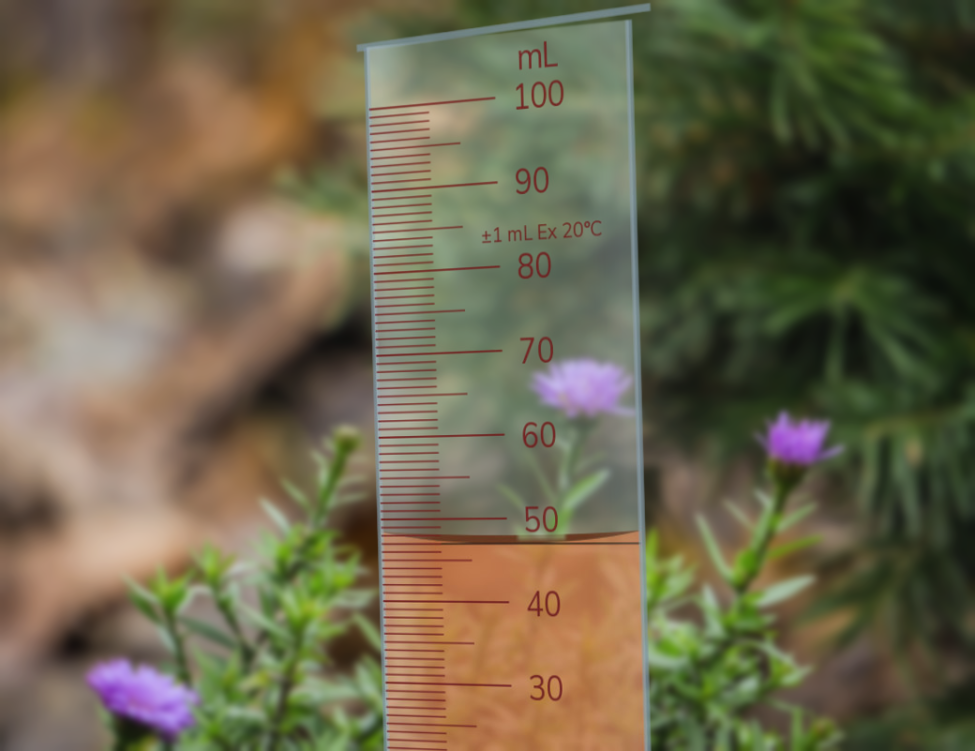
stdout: 47 (mL)
